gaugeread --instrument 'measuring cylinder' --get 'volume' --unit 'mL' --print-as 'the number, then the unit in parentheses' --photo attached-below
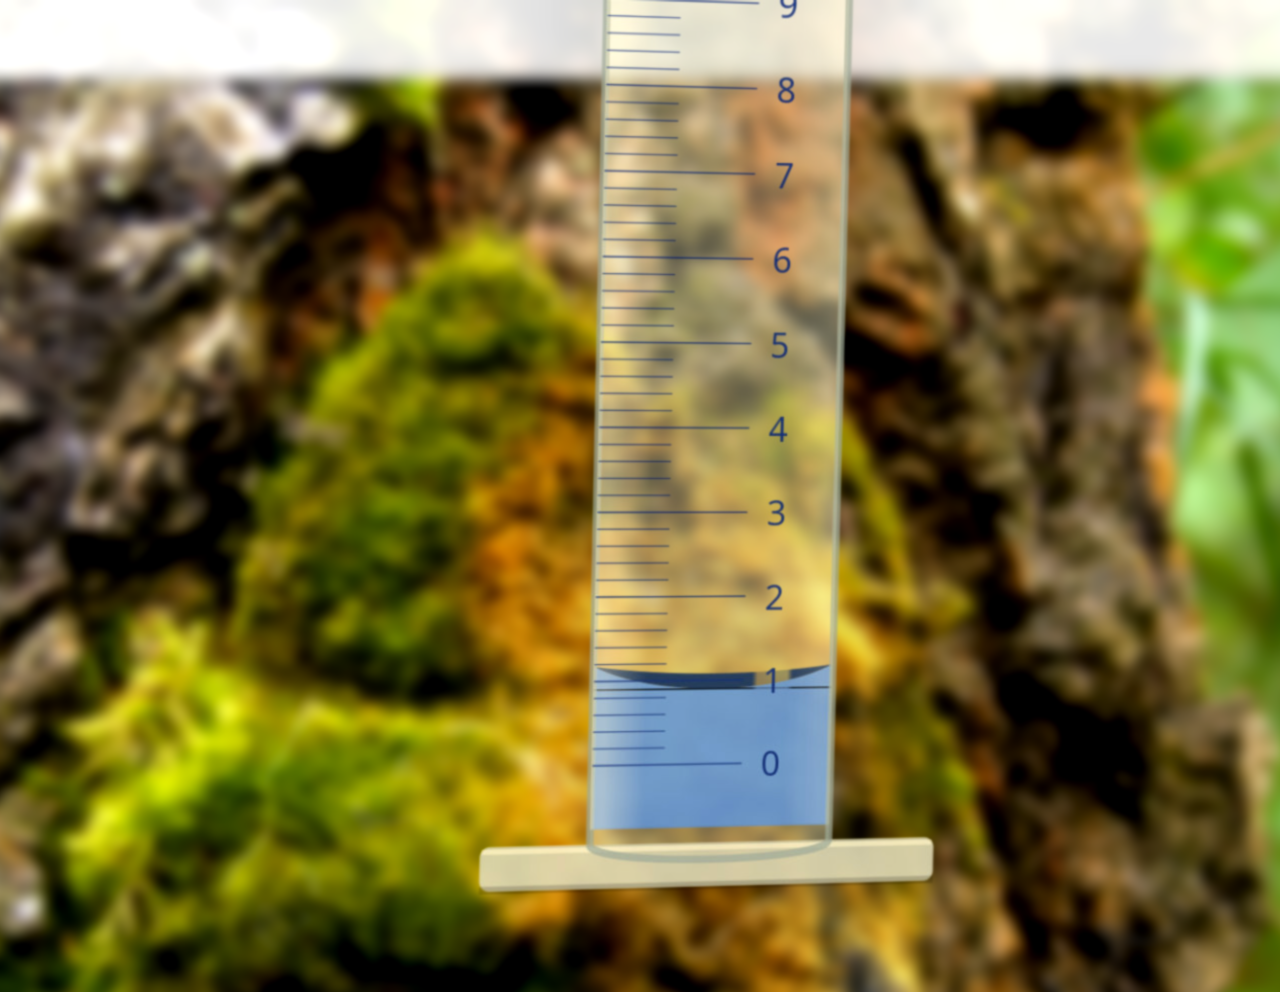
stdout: 0.9 (mL)
